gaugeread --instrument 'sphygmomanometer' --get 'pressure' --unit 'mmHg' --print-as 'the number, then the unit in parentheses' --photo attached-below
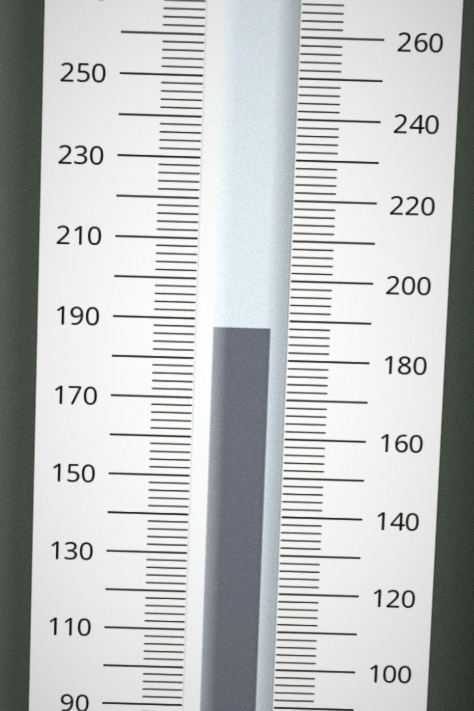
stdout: 188 (mmHg)
